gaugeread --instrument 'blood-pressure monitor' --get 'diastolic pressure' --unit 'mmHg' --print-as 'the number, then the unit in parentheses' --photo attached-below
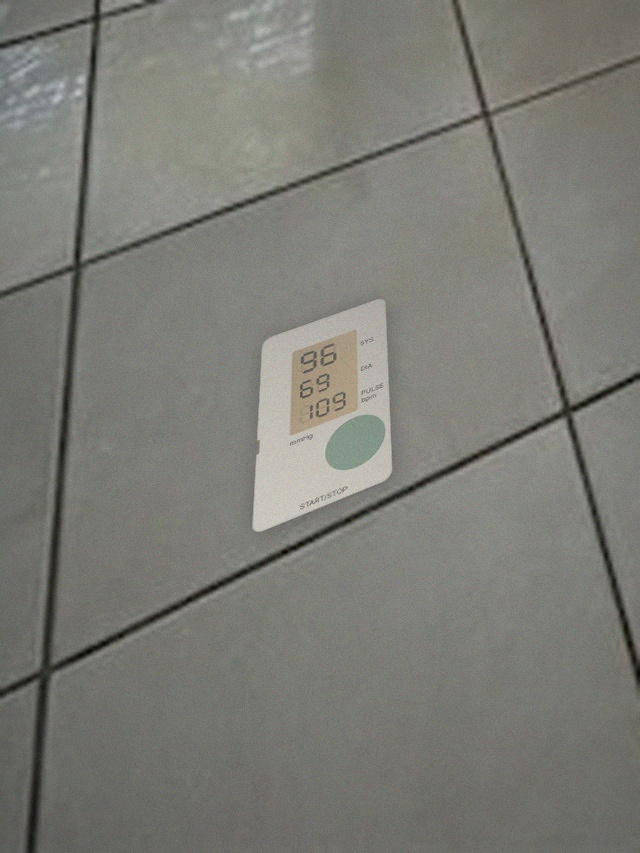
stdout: 69 (mmHg)
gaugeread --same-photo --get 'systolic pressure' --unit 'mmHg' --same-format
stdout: 96 (mmHg)
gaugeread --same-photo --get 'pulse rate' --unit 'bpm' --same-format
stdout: 109 (bpm)
